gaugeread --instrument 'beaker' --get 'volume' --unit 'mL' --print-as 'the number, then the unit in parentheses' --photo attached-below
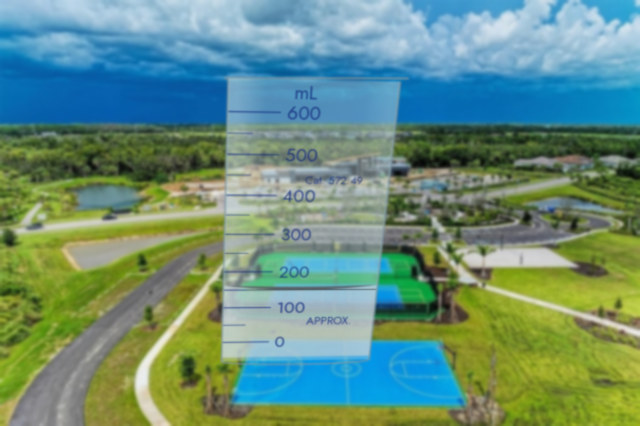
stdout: 150 (mL)
